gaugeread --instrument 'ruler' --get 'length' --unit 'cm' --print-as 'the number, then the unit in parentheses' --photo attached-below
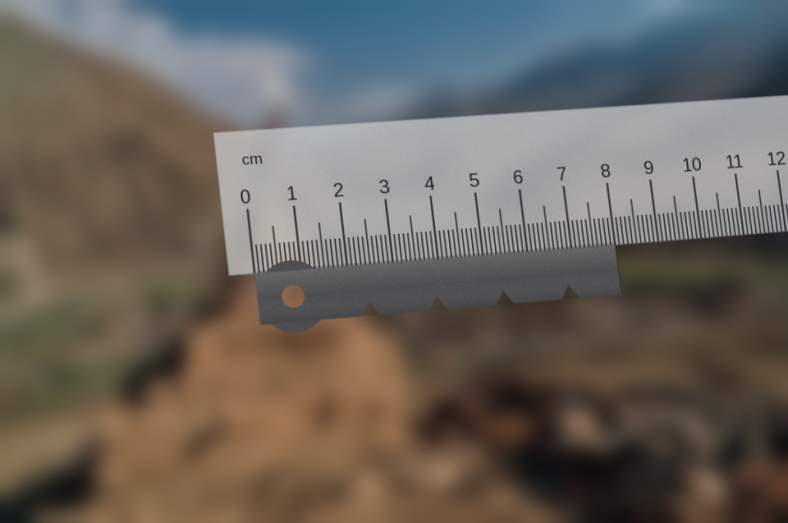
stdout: 8 (cm)
